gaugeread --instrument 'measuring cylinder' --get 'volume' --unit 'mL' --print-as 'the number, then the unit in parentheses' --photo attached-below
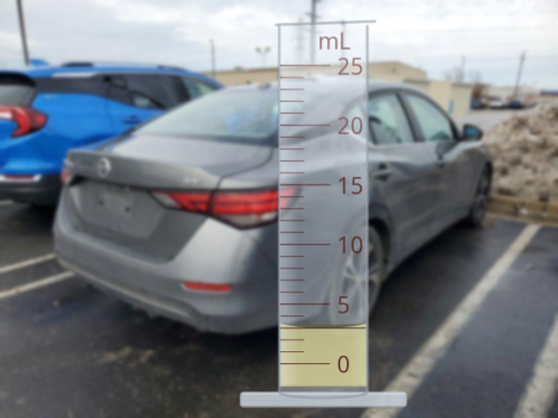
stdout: 3 (mL)
